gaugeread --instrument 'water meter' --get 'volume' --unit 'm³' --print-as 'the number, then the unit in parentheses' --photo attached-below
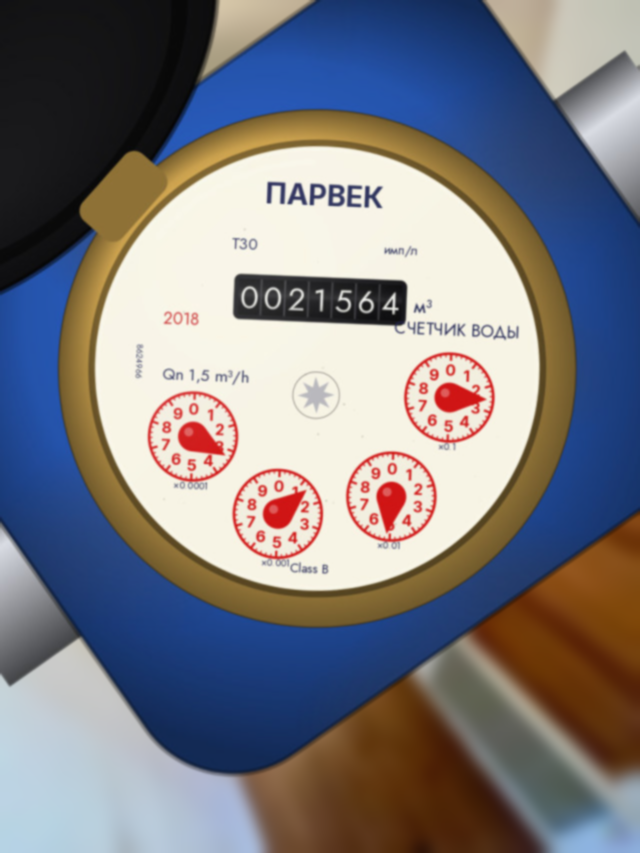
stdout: 21564.2513 (m³)
